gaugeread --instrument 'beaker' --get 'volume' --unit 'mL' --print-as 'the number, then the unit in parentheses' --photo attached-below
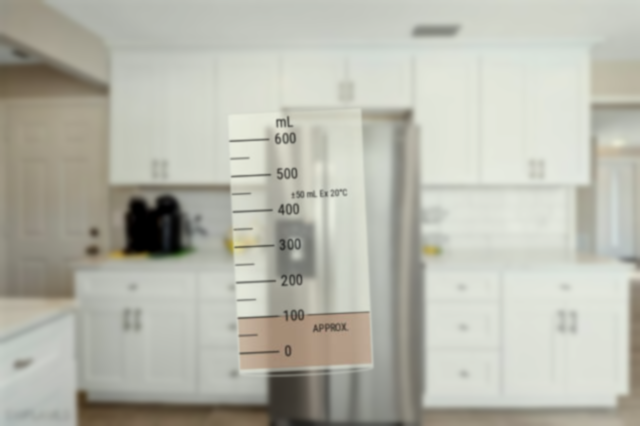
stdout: 100 (mL)
